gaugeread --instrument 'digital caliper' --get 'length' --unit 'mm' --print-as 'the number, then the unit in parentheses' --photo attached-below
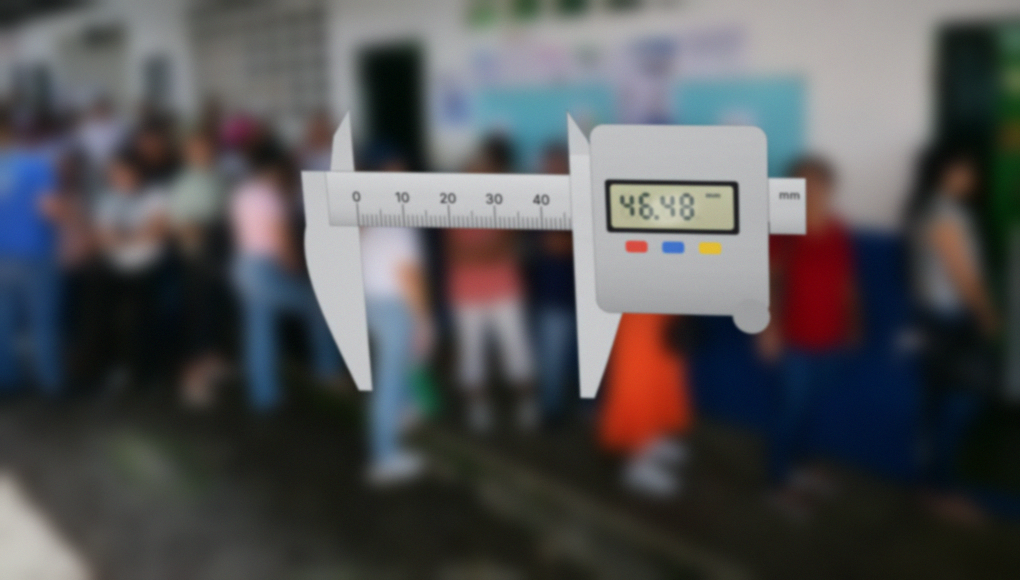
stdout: 46.48 (mm)
